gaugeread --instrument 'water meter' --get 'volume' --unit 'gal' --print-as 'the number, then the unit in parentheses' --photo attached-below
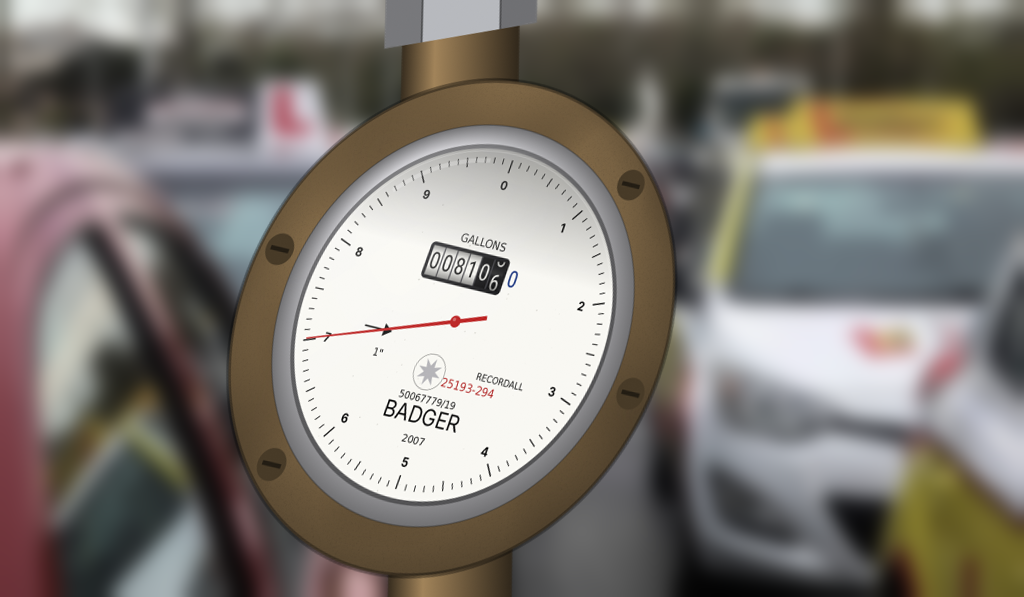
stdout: 81057.0 (gal)
